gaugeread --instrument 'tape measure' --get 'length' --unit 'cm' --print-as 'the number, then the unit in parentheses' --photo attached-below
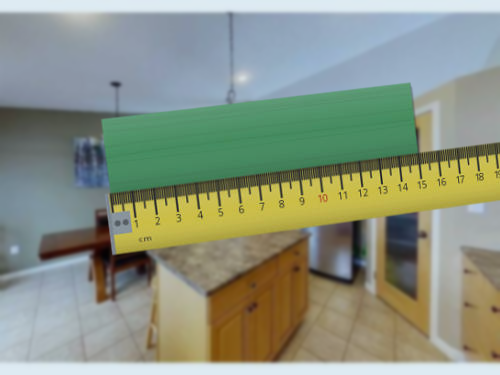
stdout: 15 (cm)
